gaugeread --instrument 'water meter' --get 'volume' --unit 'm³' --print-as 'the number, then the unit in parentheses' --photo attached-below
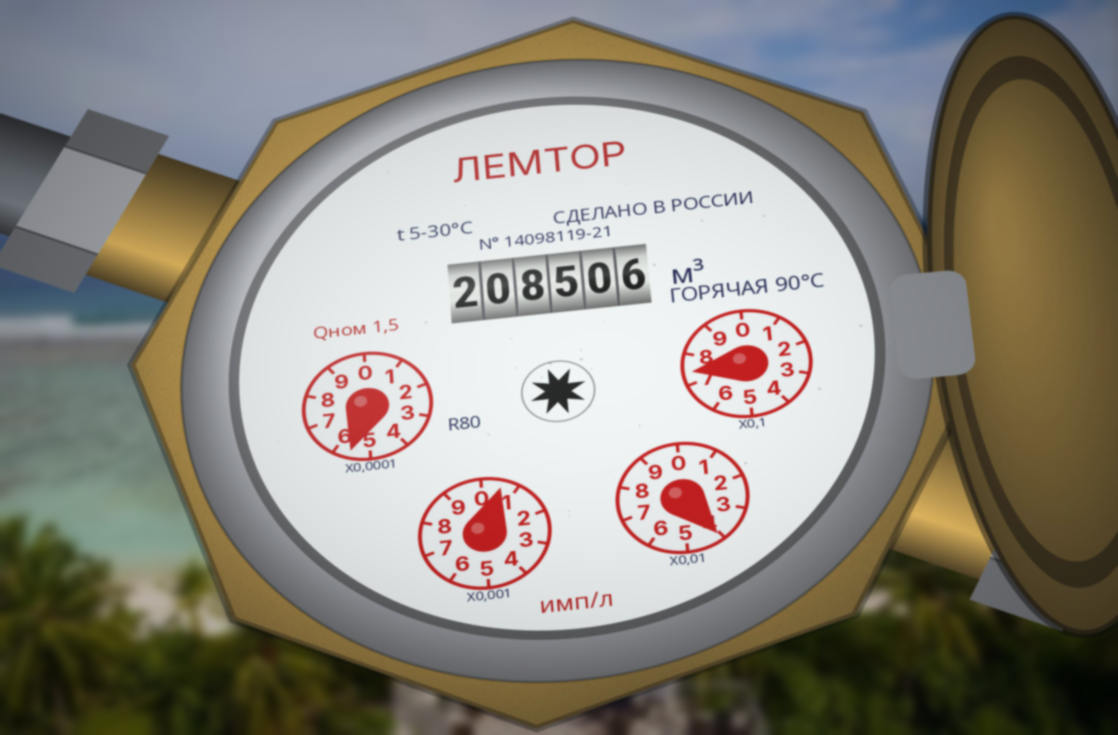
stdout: 208506.7405 (m³)
